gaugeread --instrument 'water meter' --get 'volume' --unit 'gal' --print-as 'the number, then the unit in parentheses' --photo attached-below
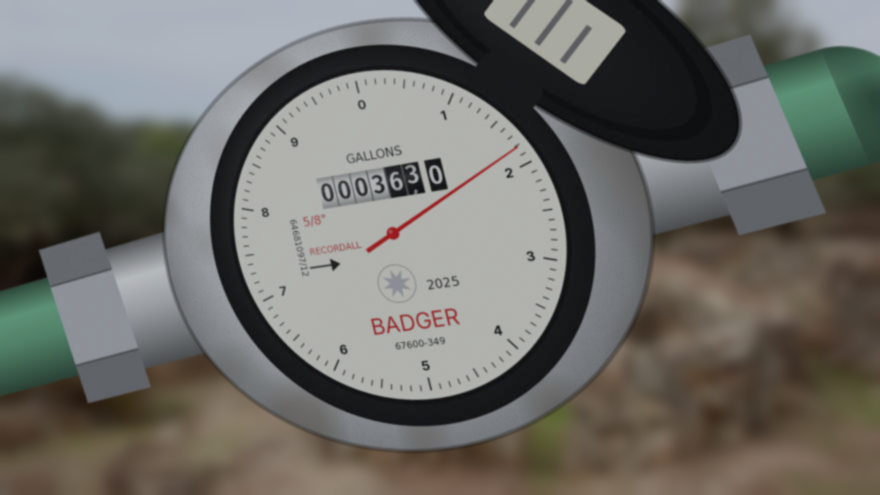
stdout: 3631.8 (gal)
